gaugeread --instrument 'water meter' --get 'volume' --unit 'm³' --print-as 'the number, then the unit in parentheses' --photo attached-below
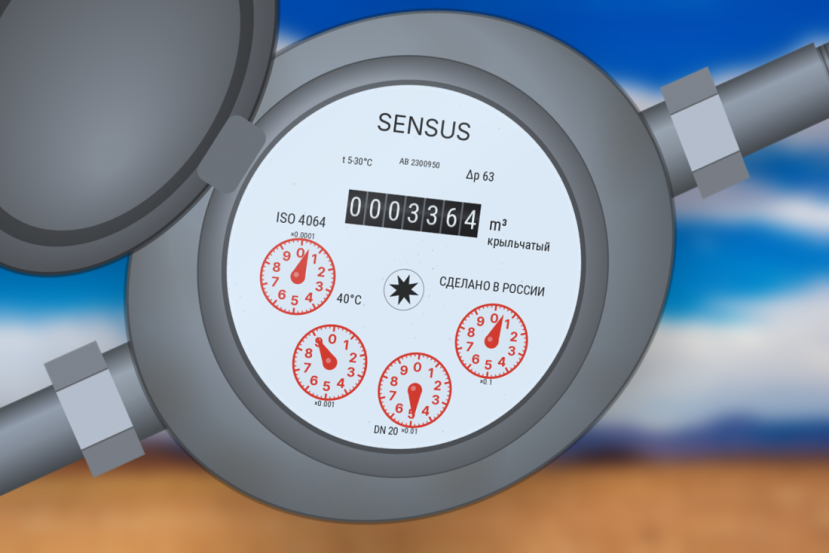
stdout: 3364.0490 (m³)
